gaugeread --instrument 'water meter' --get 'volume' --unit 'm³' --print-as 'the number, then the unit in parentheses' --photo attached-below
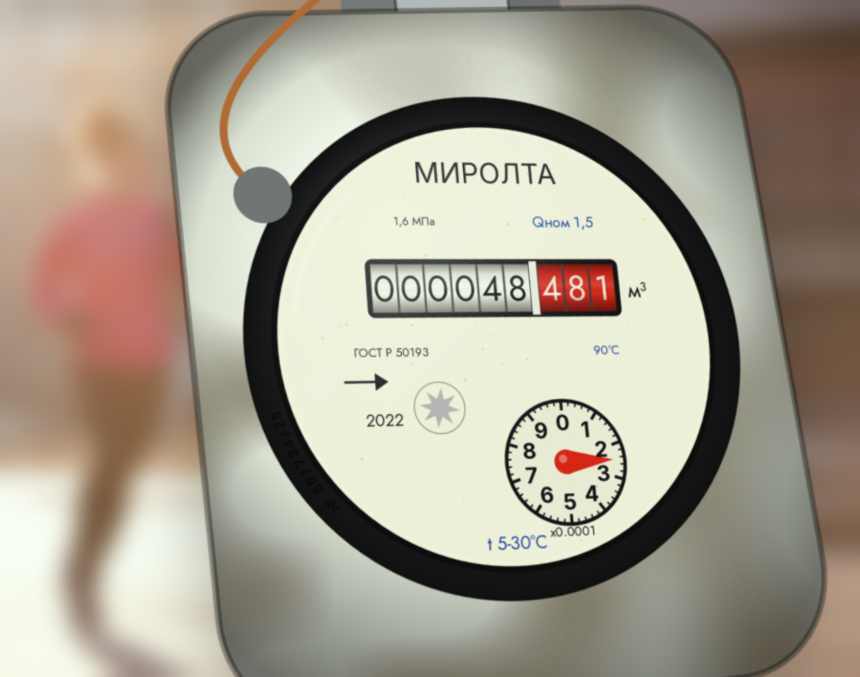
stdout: 48.4812 (m³)
